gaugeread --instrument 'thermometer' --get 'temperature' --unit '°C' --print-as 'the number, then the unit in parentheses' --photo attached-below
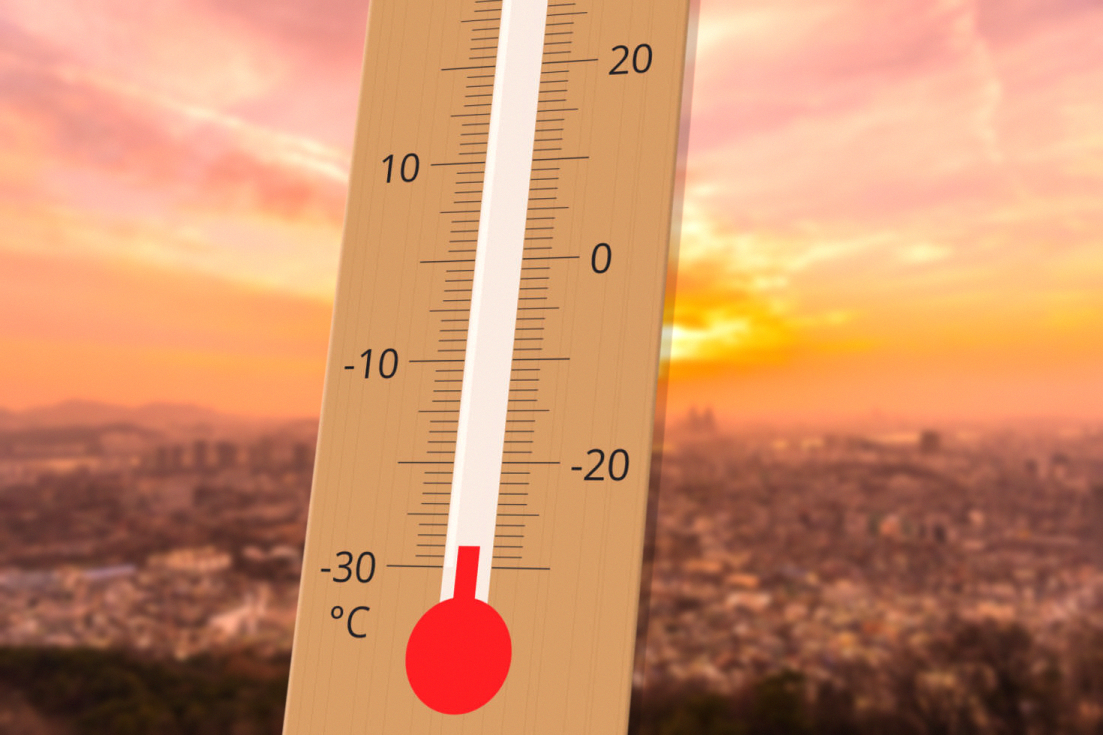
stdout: -28 (°C)
